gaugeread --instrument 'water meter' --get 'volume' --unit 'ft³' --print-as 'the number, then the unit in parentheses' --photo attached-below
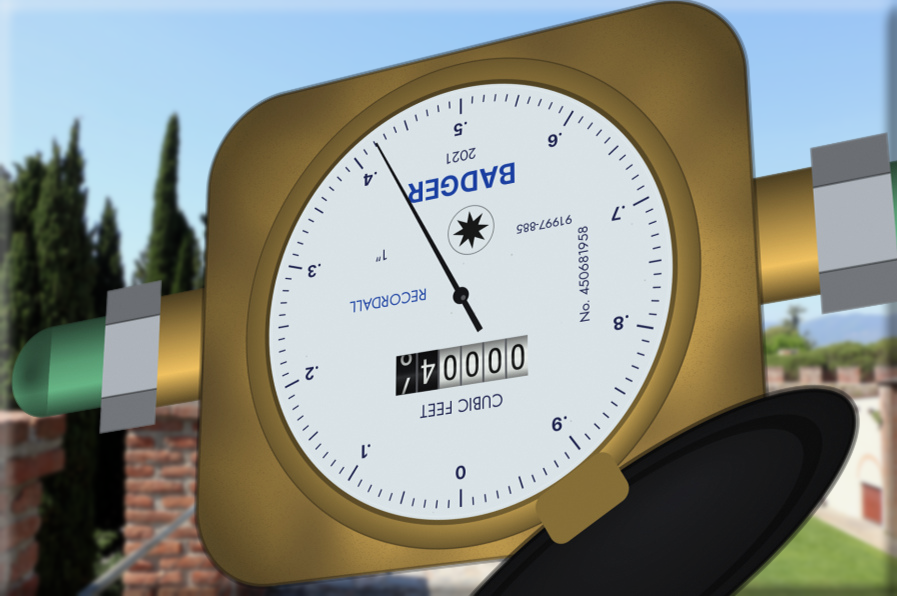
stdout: 47.42 (ft³)
